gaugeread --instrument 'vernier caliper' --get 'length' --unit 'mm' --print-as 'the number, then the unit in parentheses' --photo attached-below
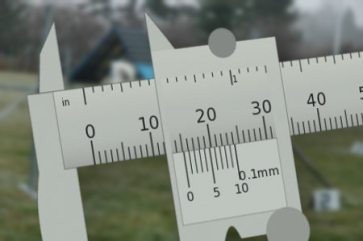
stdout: 15.2 (mm)
